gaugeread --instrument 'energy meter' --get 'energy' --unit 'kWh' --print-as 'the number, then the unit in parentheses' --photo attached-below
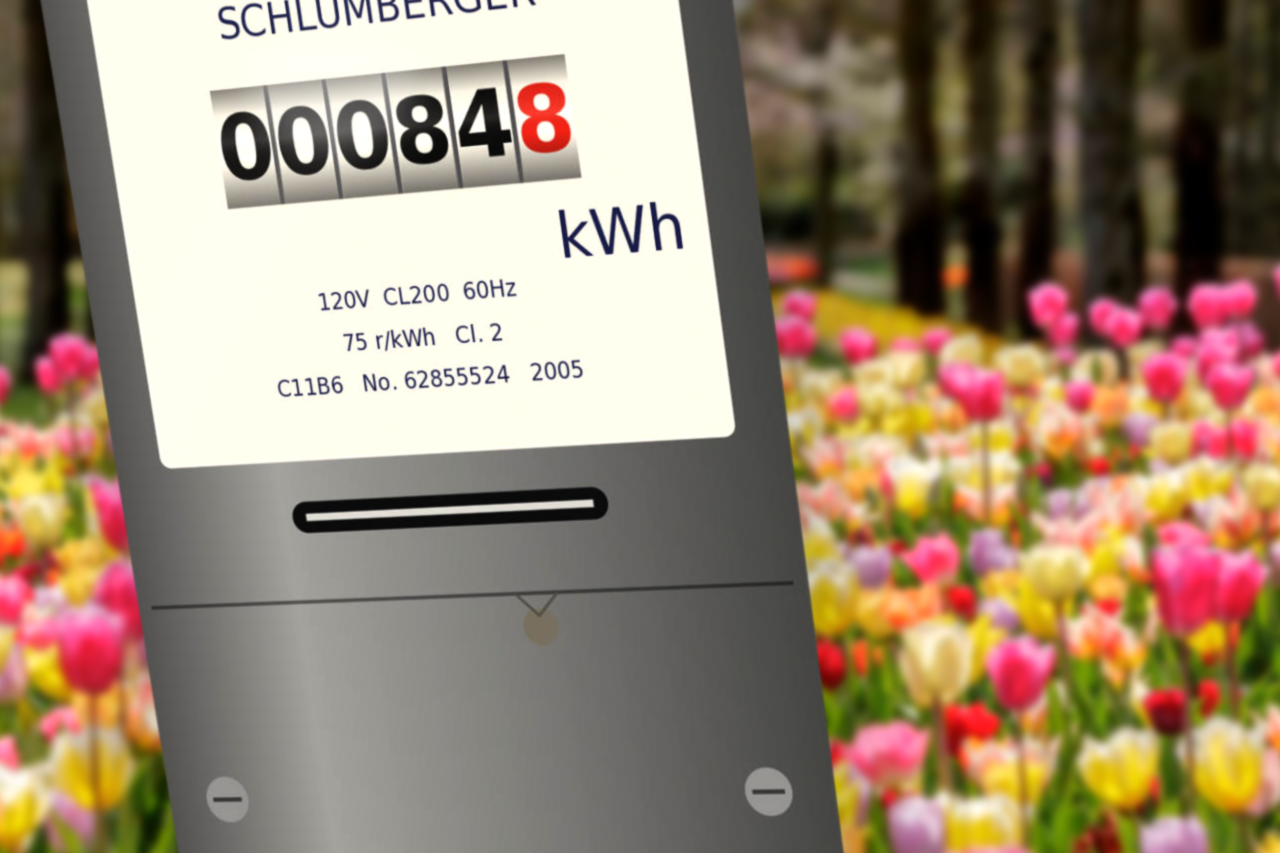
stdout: 84.8 (kWh)
